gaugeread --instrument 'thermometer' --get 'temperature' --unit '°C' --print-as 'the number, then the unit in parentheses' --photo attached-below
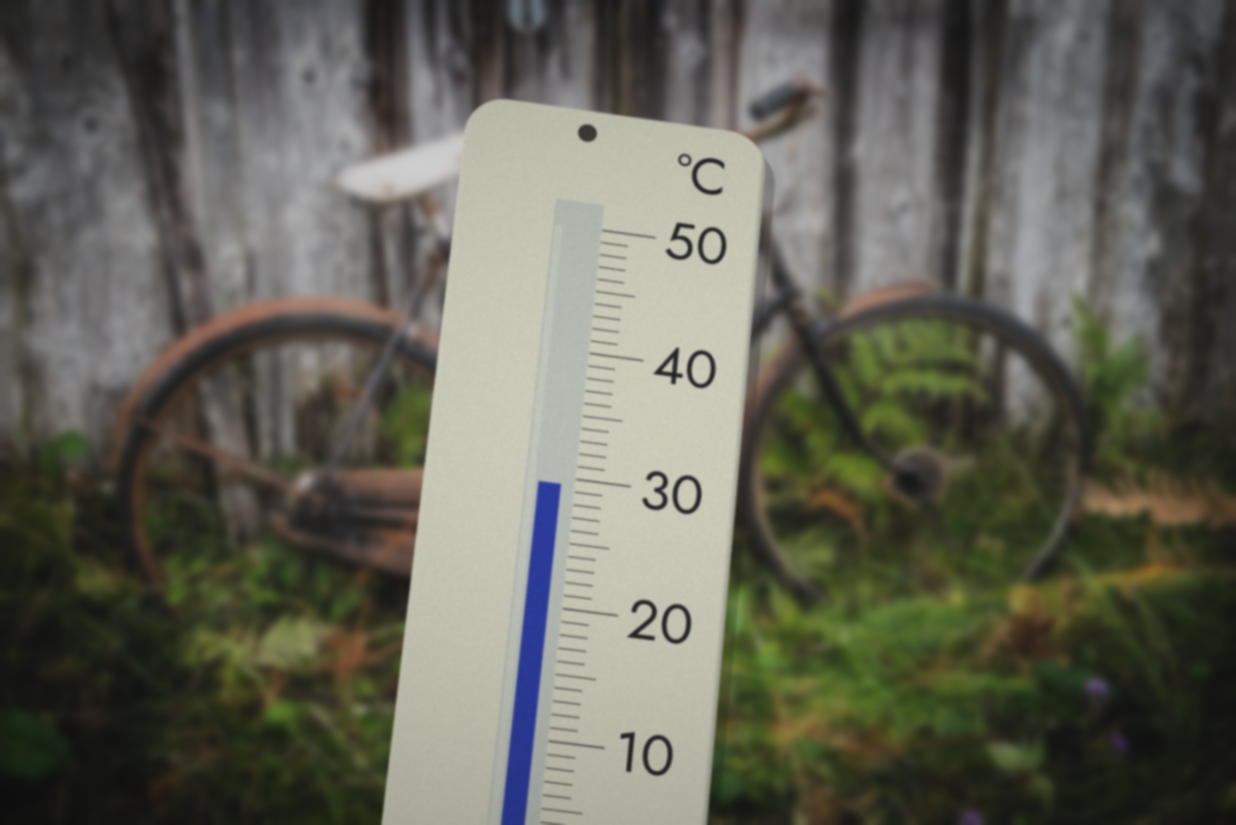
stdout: 29.5 (°C)
